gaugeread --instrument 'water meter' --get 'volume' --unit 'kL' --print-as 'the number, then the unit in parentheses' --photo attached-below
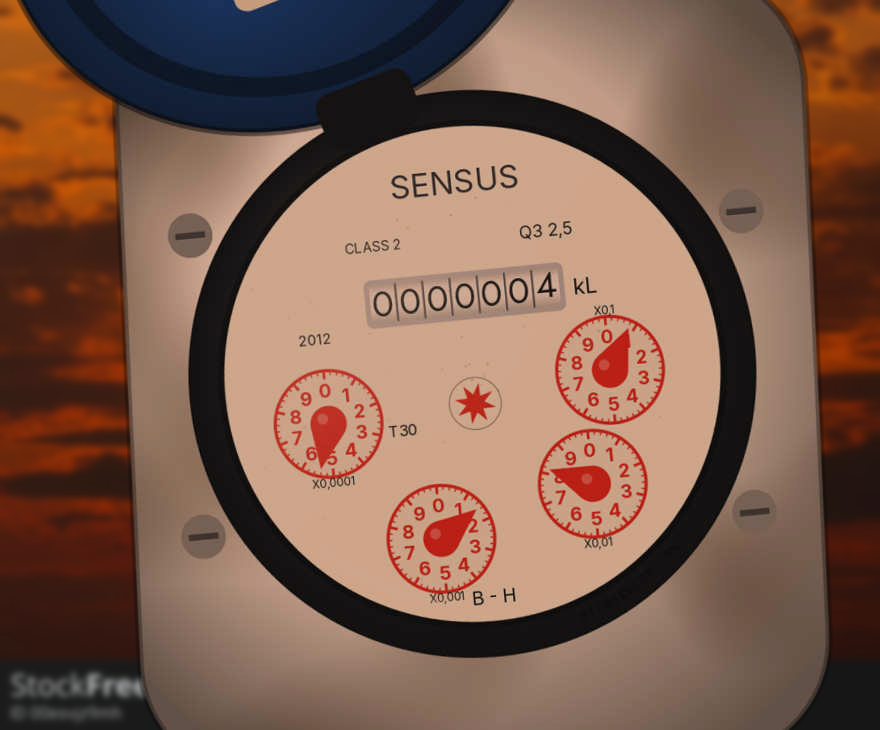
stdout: 4.0815 (kL)
